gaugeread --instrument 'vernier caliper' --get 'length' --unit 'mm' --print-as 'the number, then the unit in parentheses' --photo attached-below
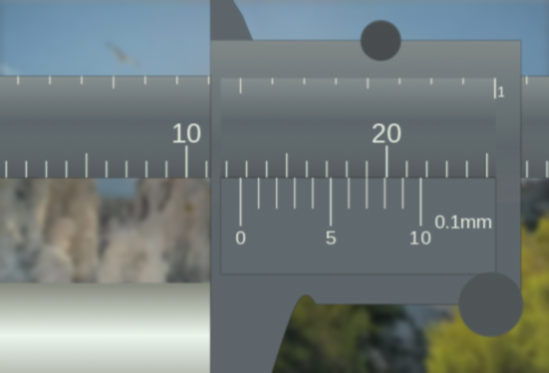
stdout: 12.7 (mm)
